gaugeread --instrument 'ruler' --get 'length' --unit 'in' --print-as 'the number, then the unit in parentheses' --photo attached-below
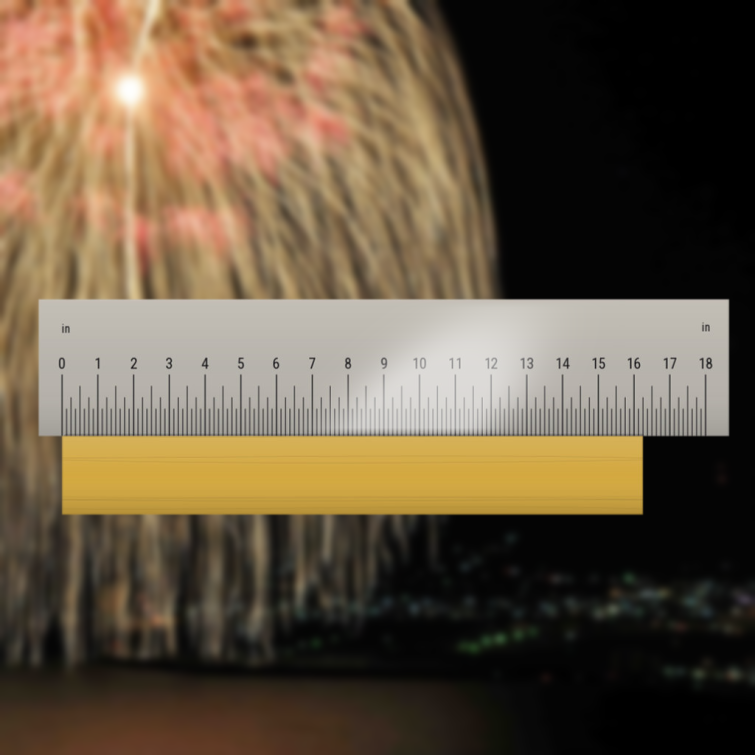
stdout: 16.25 (in)
